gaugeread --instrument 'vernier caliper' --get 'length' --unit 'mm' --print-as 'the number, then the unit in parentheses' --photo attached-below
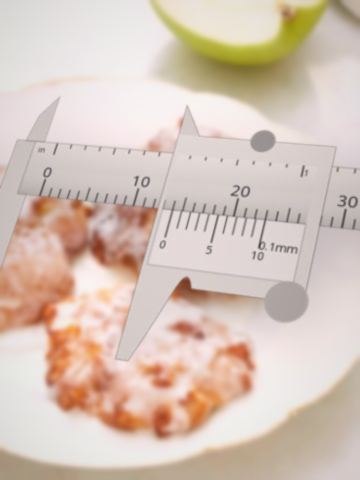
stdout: 14.0 (mm)
